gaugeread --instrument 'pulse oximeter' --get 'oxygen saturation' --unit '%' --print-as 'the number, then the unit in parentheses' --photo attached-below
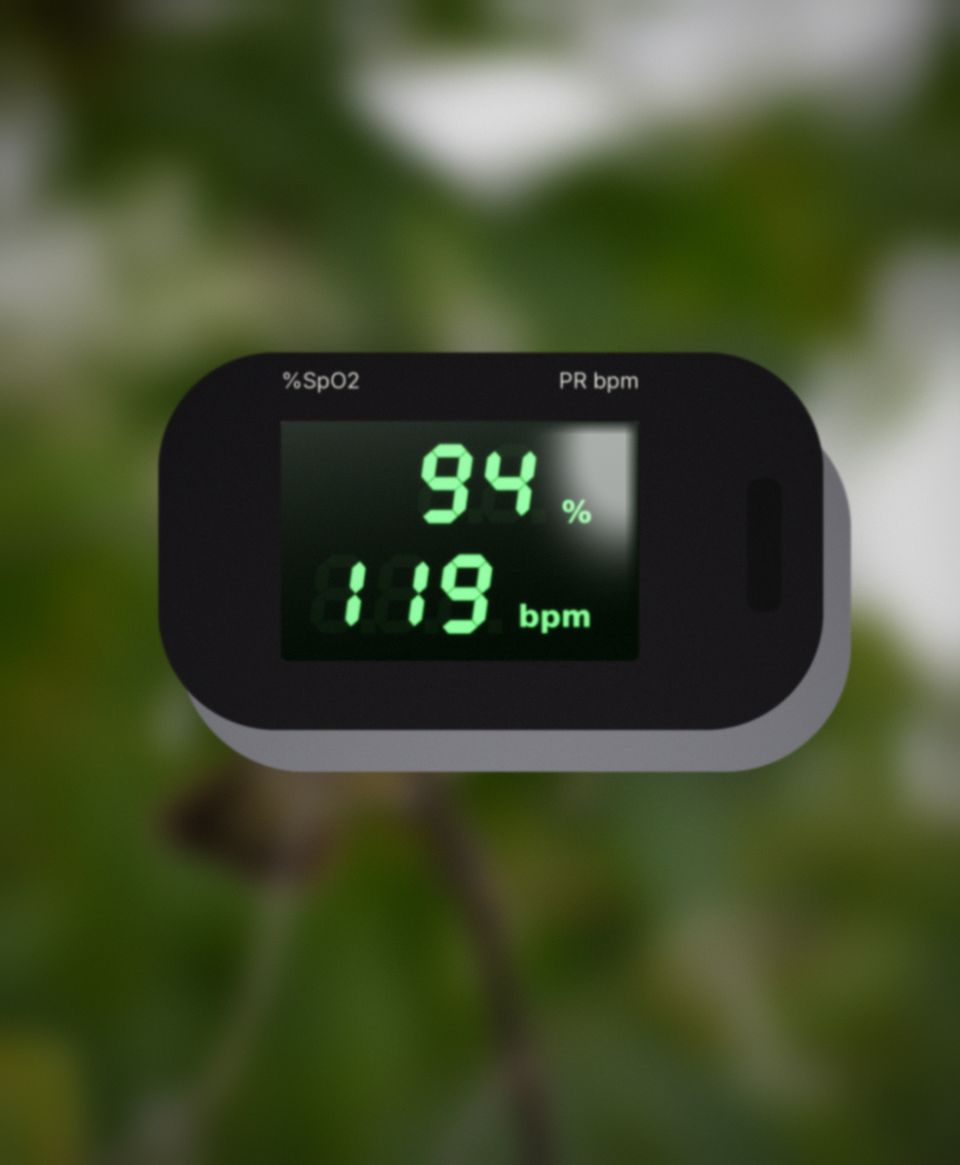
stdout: 94 (%)
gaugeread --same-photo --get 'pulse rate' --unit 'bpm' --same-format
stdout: 119 (bpm)
